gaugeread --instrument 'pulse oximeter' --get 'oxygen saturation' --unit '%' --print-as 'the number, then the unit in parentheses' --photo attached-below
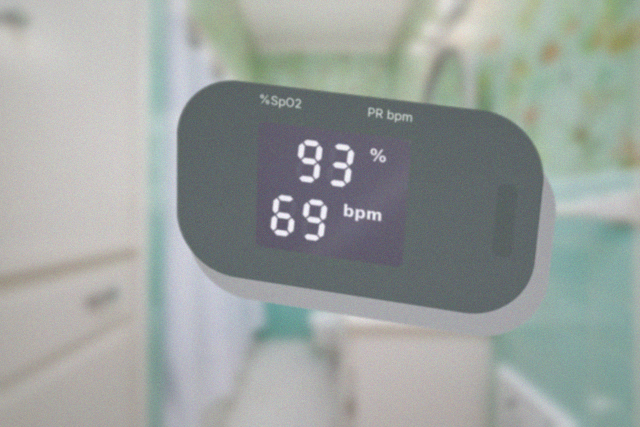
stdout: 93 (%)
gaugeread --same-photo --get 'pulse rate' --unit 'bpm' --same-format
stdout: 69 (bpm)
